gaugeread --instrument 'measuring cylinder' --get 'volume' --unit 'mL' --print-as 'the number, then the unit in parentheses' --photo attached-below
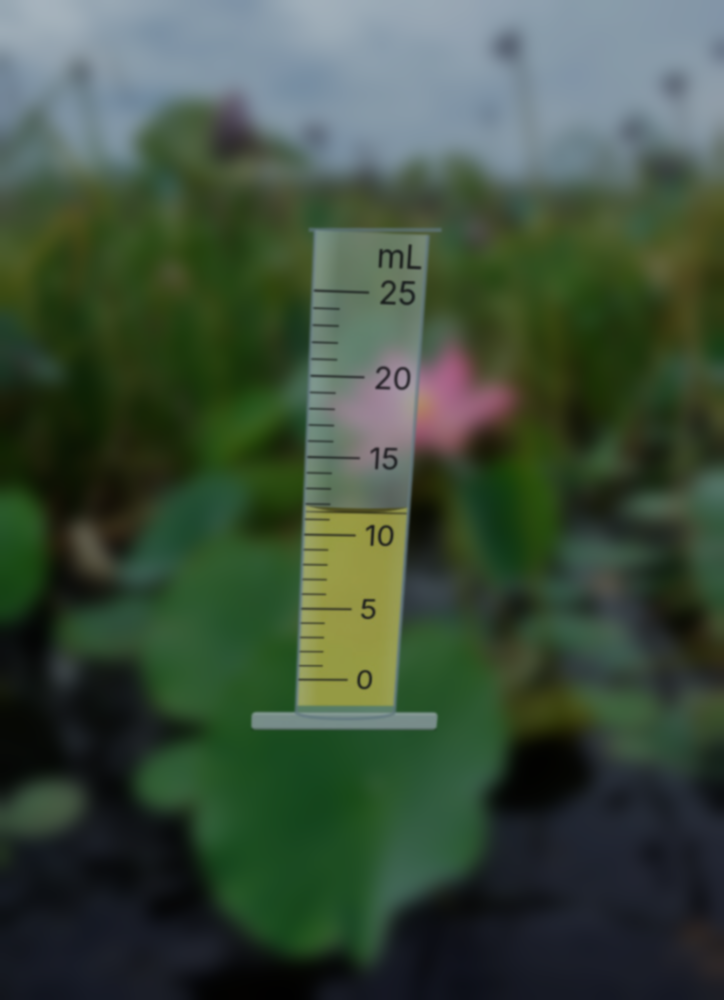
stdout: 11.5 (mL)
